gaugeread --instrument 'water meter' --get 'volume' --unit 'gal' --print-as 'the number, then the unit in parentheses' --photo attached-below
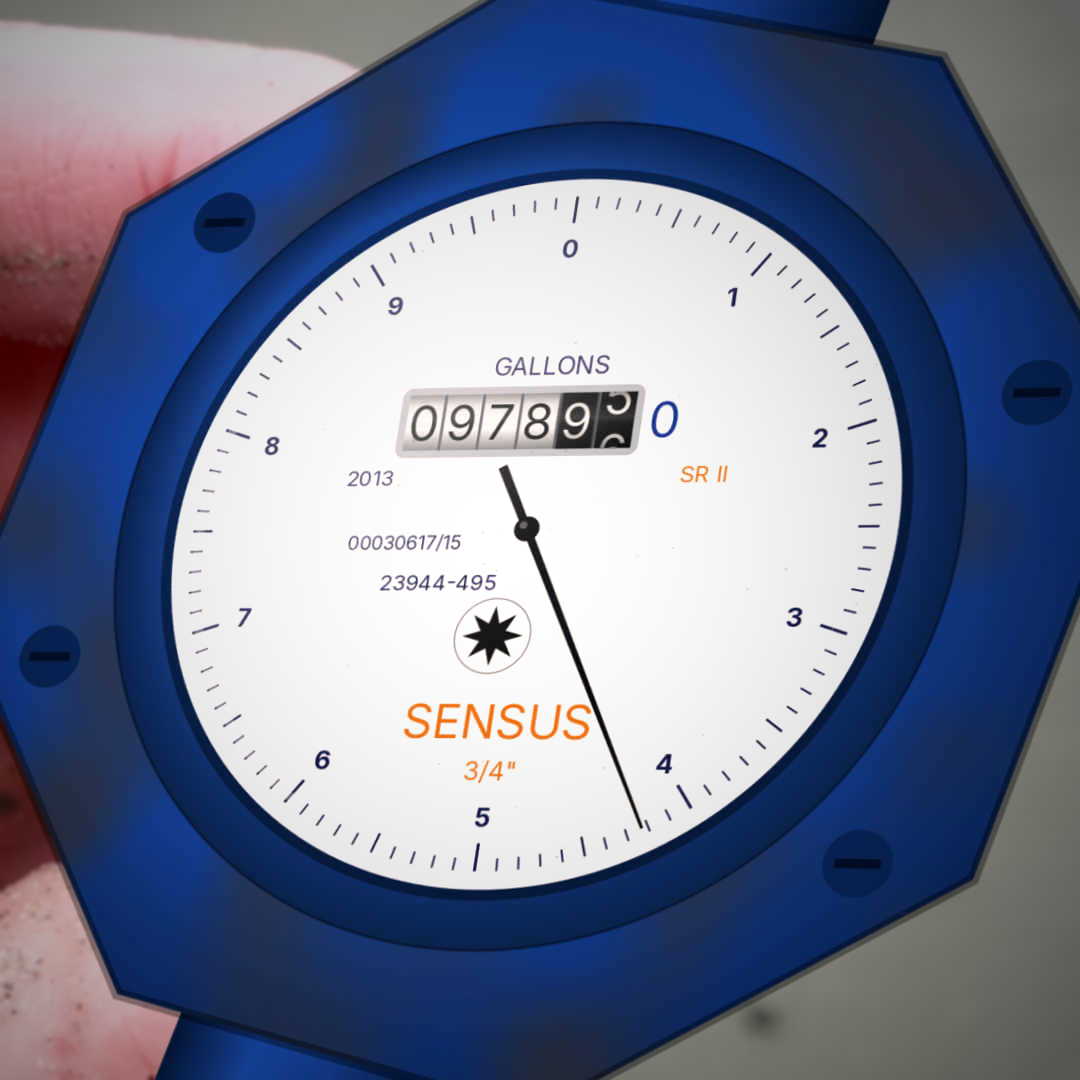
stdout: 978954.2 (gal)
